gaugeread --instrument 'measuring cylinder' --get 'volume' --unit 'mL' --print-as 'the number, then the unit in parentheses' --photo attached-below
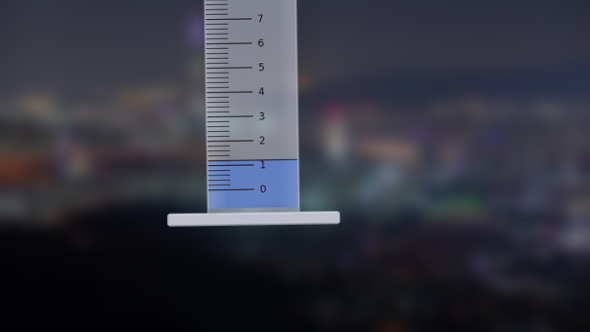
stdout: 1.2 (mL)
